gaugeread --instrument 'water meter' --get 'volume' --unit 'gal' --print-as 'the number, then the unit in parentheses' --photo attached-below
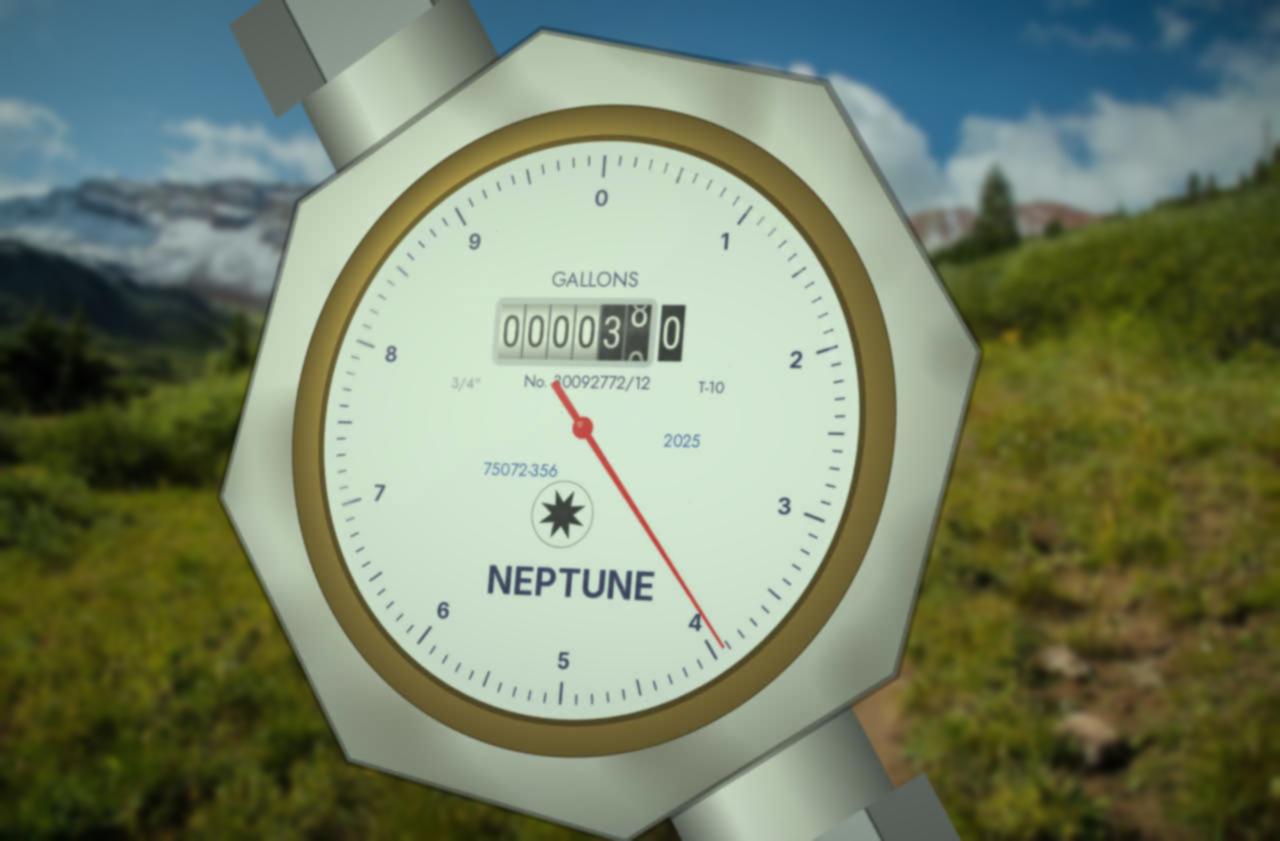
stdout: 383.9 (gal)
